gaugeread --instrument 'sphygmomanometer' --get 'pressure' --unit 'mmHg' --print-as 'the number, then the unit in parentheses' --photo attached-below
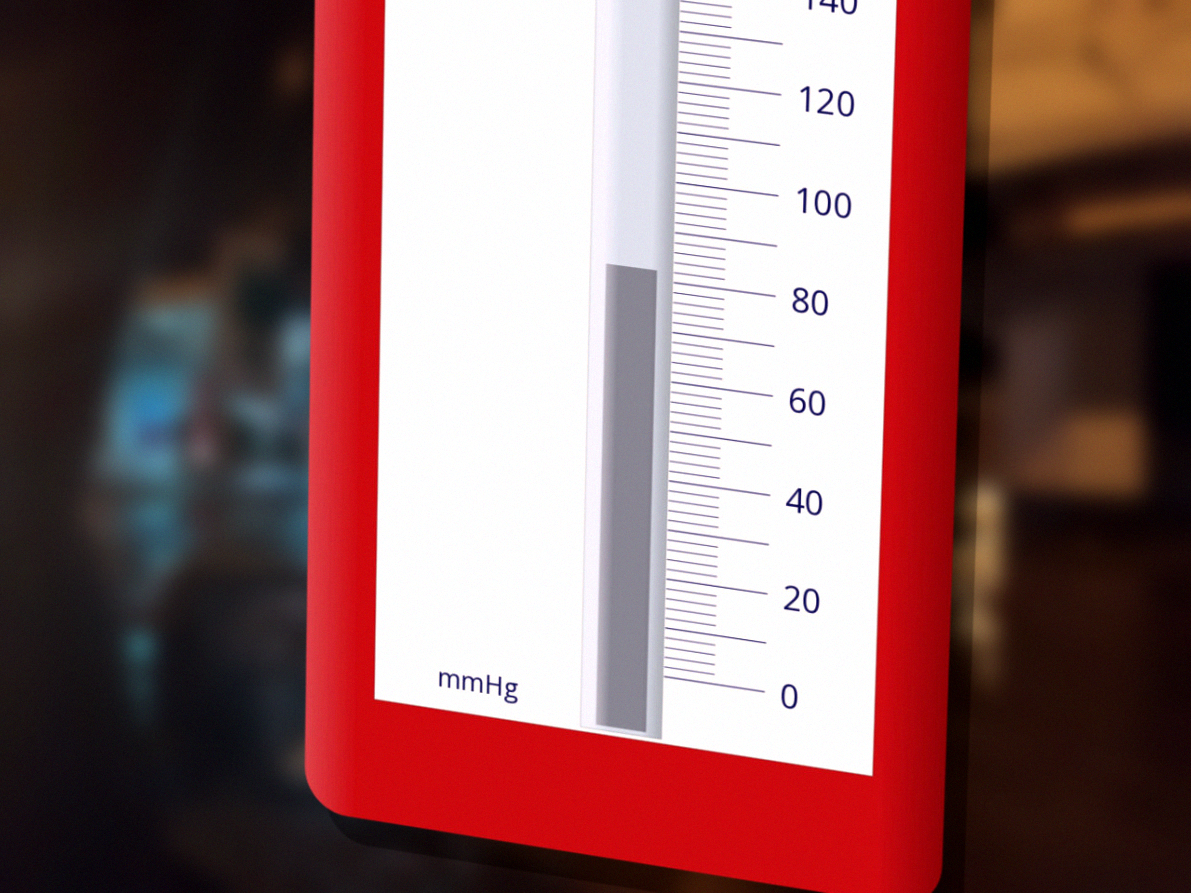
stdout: 82 (mmHg)
